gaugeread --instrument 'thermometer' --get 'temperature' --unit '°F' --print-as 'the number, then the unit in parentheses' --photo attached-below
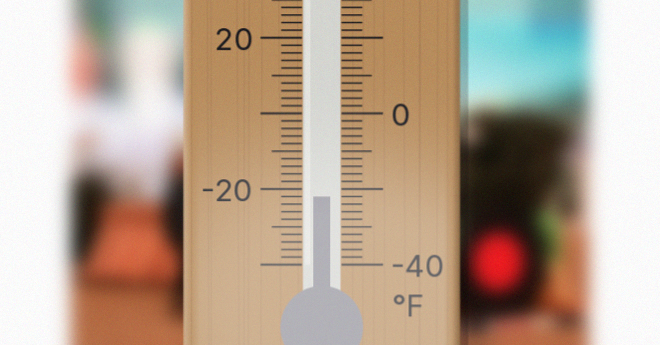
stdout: -22 (°F)
